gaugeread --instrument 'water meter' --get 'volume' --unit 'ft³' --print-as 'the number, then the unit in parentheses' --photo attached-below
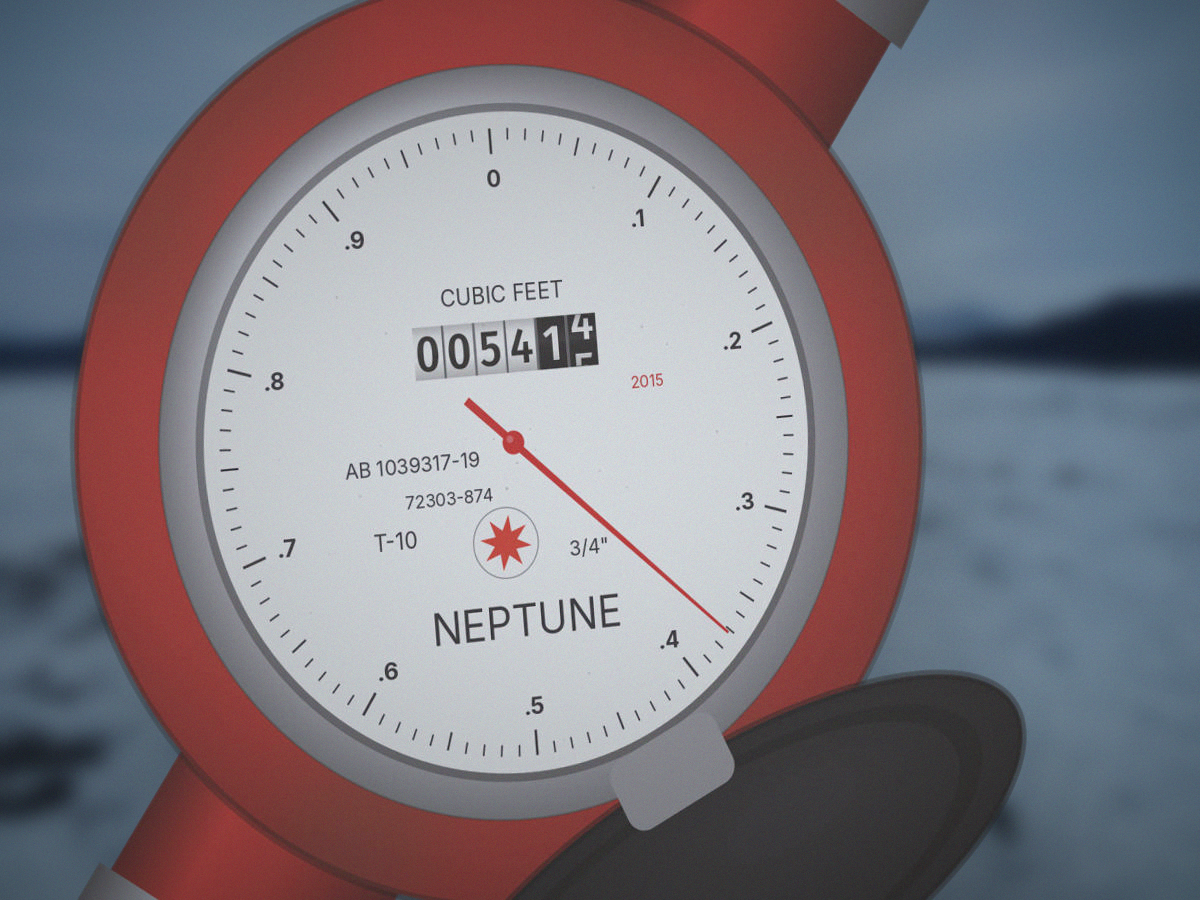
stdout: 5414.37 (ft³)
